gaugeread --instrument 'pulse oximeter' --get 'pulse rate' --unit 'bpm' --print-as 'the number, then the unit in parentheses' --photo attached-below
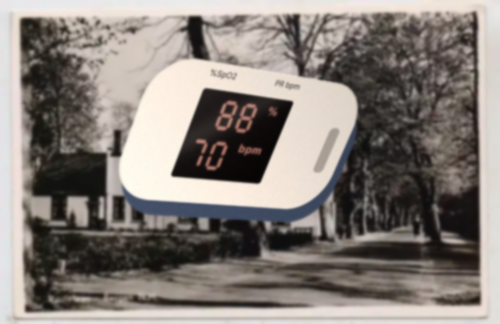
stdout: 70 (bpm)
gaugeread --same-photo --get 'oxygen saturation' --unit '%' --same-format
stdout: 88 (%)
